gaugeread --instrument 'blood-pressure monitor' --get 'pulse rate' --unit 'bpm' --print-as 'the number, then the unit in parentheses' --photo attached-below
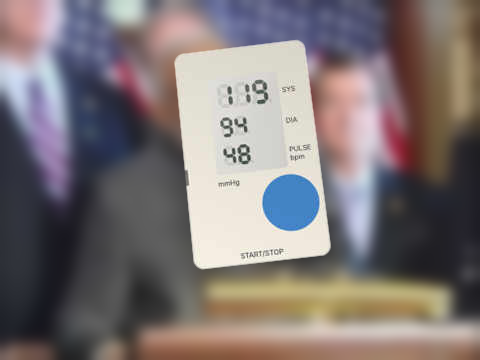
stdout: 48 (bpm)
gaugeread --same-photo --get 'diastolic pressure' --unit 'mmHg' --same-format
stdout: 94 (mmHg)
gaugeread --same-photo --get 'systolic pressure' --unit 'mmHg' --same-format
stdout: 119 (mmHg)
